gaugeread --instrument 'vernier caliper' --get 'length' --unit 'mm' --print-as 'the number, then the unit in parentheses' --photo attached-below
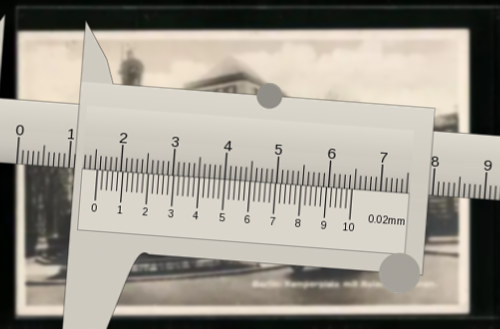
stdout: 15.5 (mm)
